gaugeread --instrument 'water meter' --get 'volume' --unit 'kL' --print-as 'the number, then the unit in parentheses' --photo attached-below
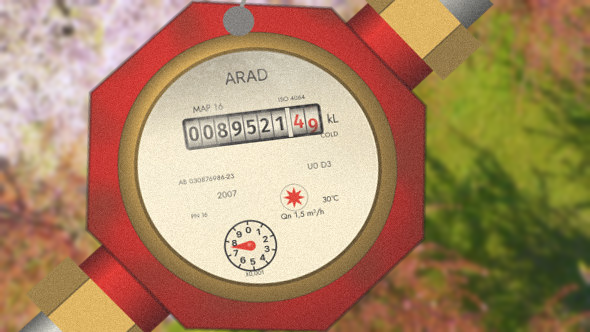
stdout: 89521.487 (kL)
